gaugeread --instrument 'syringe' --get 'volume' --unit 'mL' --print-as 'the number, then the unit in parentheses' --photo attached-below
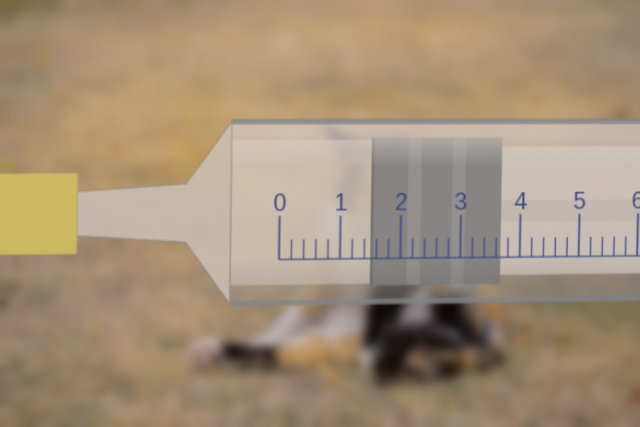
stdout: 1.5 (mL)
